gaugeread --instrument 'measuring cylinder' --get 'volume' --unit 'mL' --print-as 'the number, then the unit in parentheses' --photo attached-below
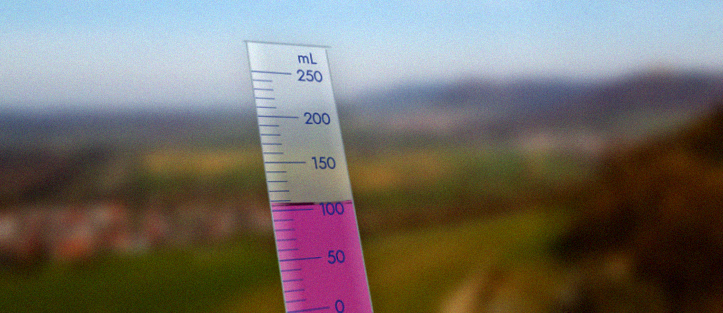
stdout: 105 (mL)
